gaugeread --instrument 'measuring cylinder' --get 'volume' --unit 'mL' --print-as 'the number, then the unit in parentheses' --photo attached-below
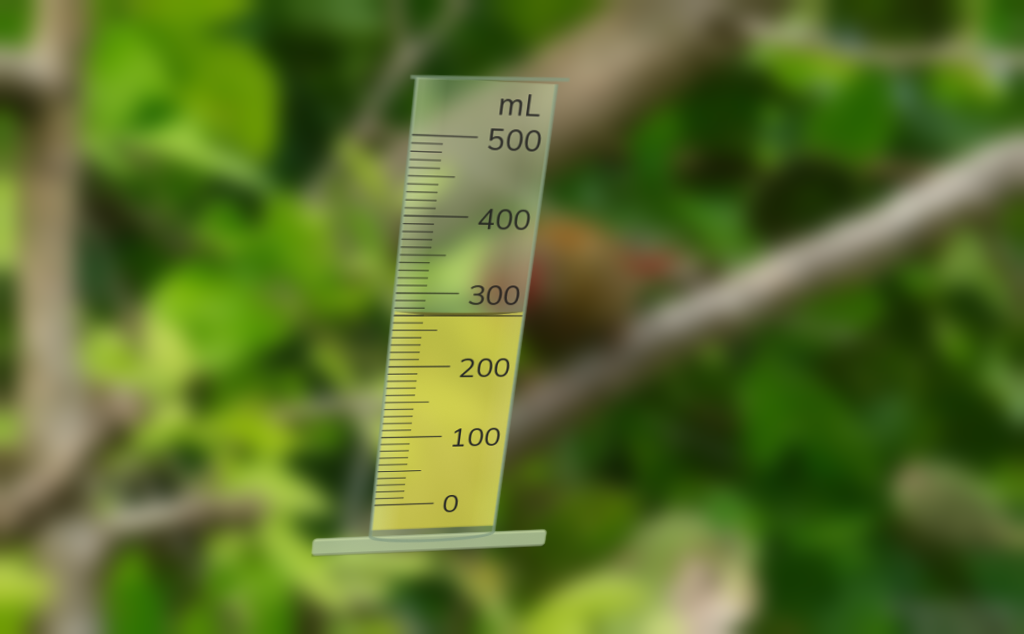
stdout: 270 (mL)
